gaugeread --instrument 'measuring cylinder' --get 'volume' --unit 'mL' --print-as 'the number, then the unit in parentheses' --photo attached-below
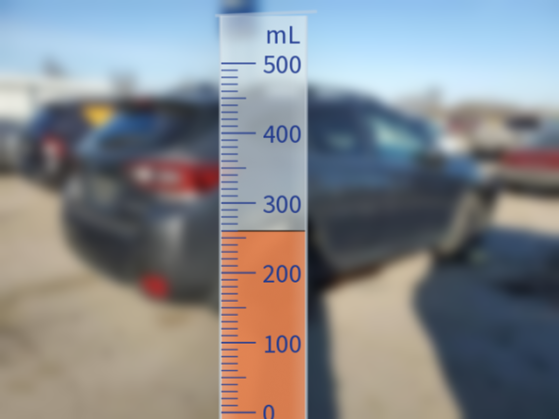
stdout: 260 (mL)
